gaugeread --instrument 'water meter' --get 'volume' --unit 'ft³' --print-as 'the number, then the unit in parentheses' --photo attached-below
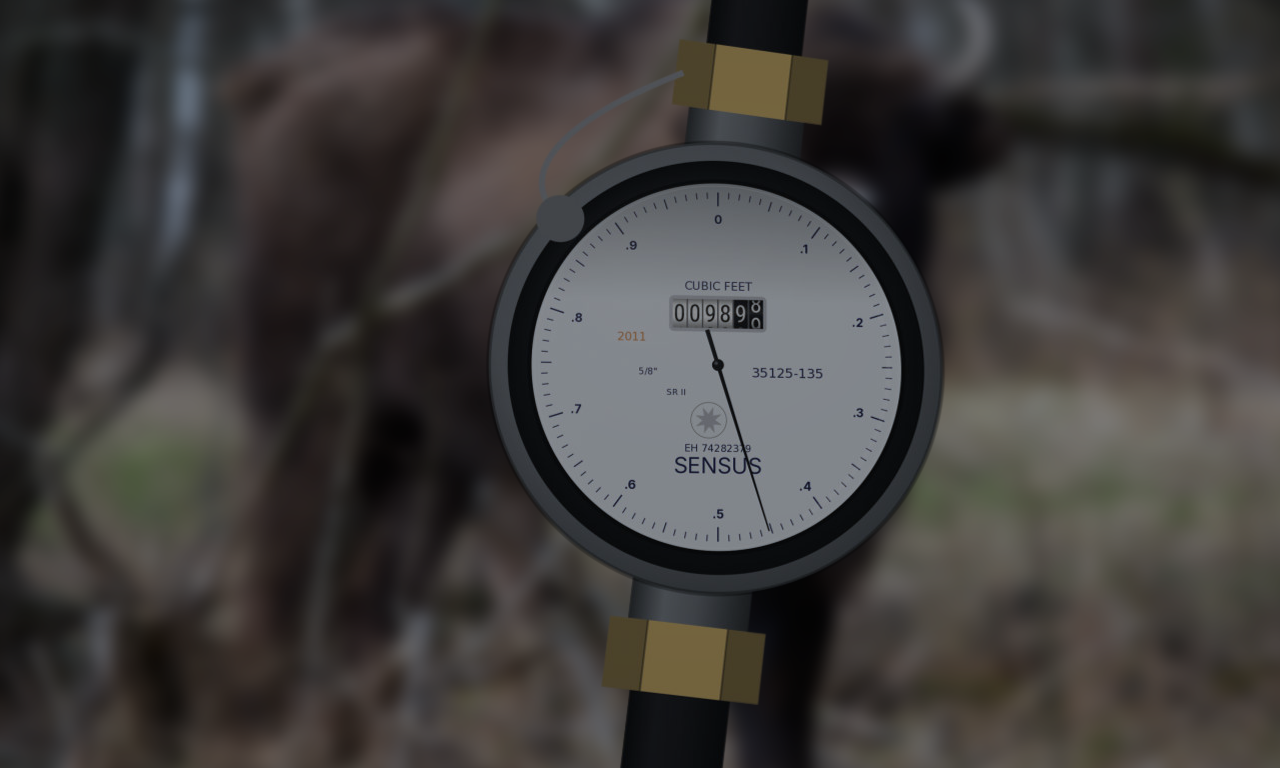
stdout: 9898.45 (ft³)
